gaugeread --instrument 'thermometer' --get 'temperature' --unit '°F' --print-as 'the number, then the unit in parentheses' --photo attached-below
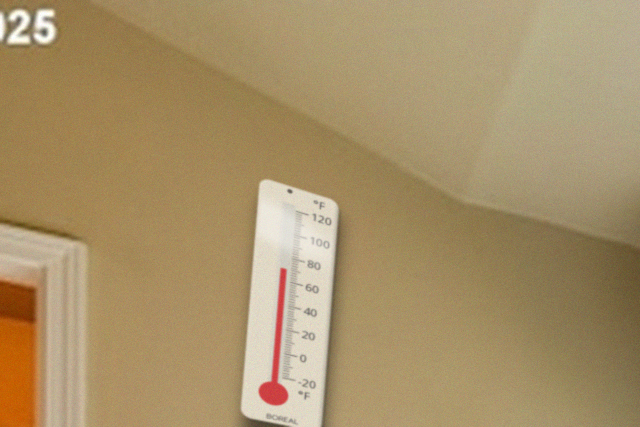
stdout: 70 (°F)
